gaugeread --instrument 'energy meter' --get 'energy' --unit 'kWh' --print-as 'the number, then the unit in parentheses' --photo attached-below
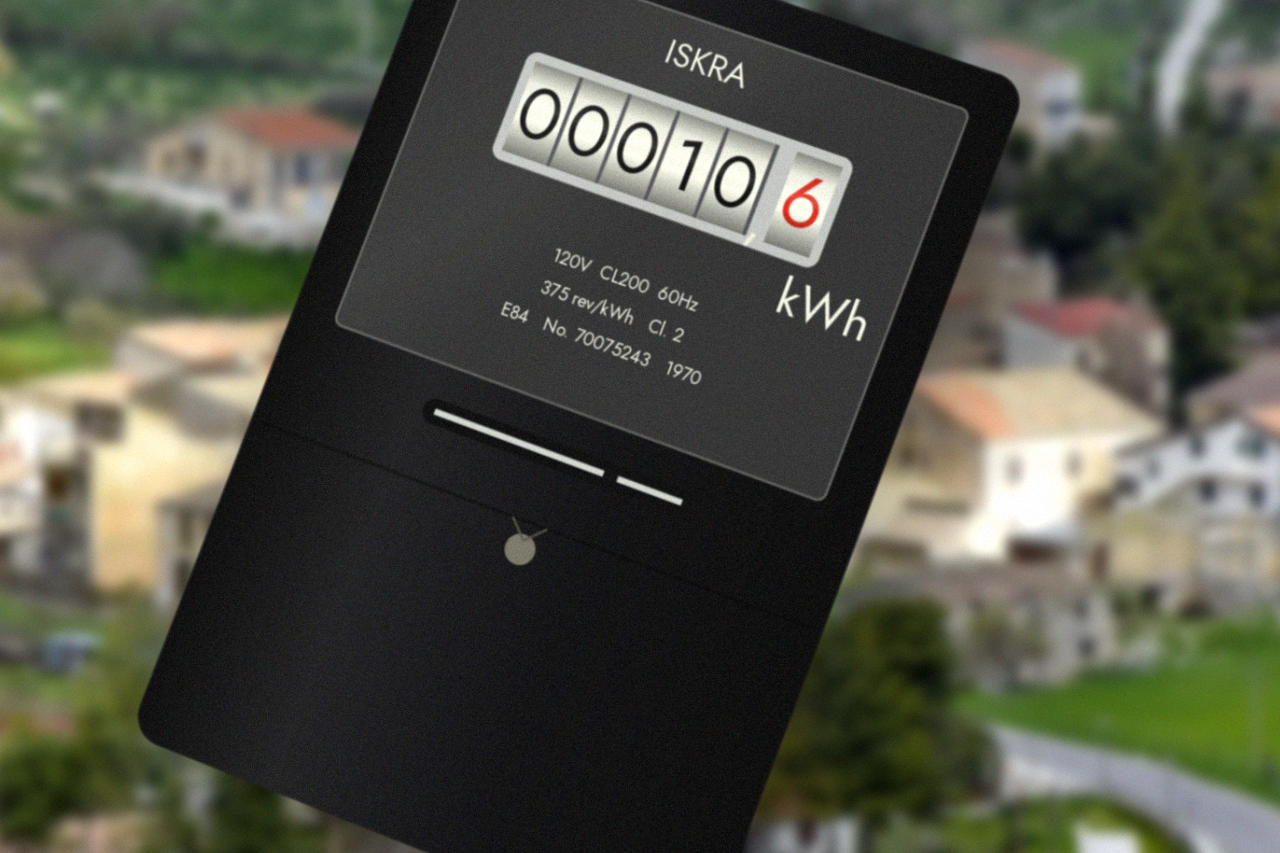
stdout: 10.6 (kWh)
